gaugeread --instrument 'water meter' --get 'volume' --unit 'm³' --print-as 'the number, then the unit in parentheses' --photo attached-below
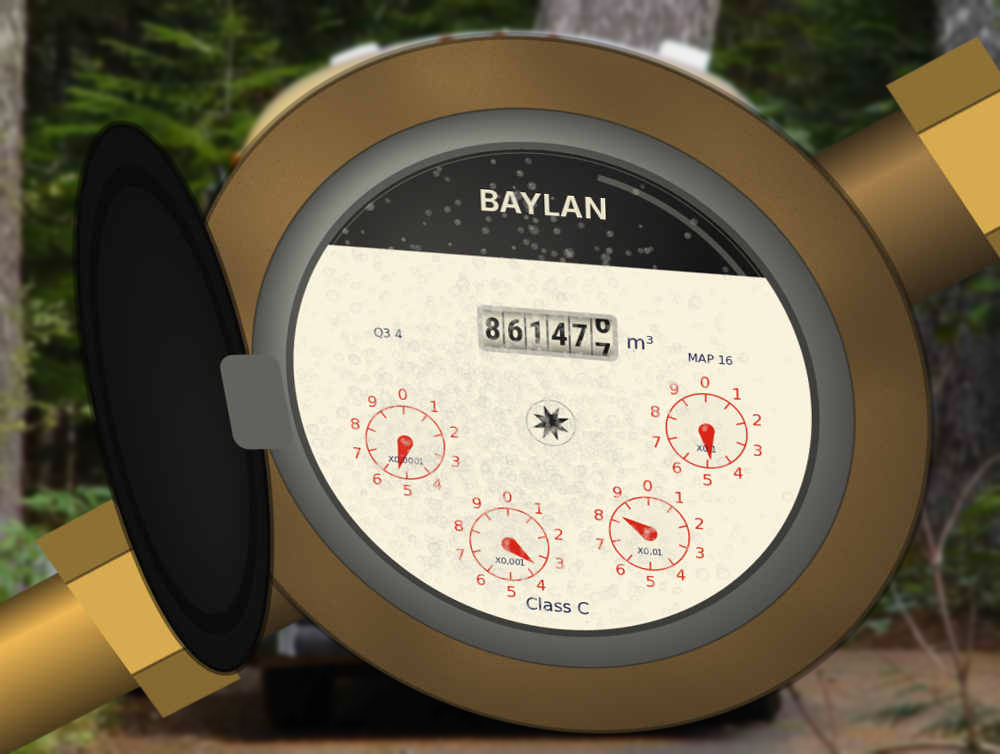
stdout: 861476.4835 (m³)
